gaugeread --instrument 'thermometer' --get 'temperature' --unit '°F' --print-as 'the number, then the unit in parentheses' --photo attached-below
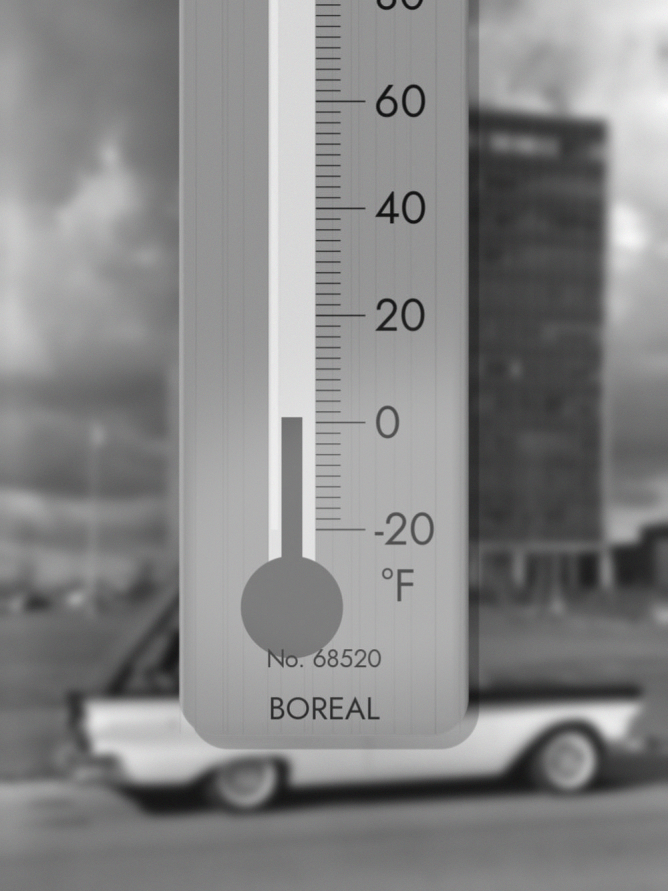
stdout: 1 (°F)
